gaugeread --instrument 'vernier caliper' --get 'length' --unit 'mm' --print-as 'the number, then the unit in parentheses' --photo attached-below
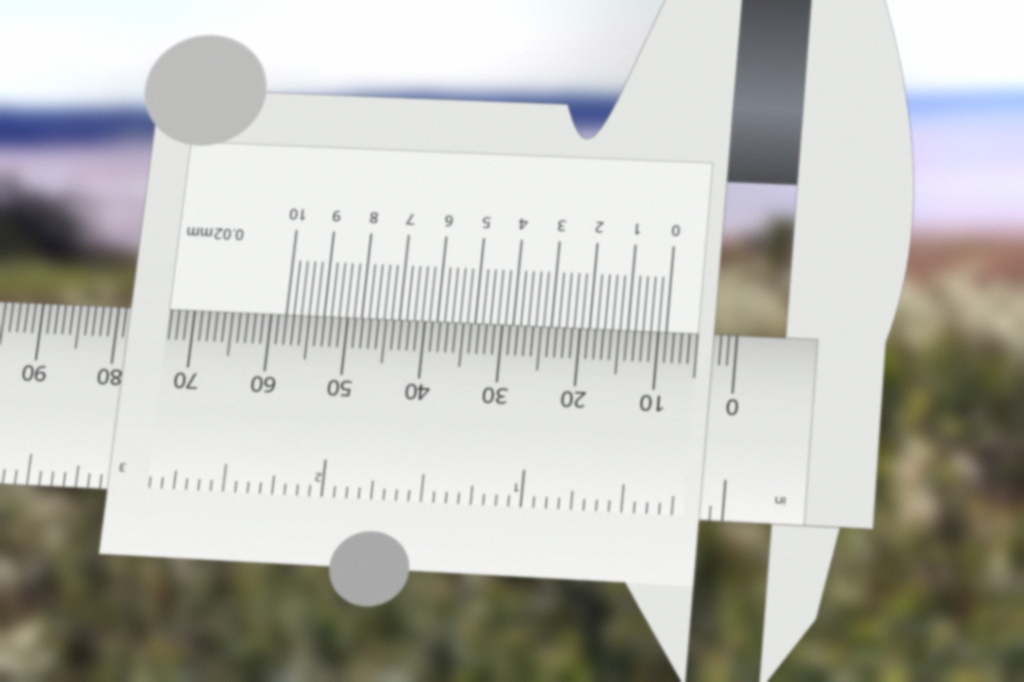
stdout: 9.0 (mm)
